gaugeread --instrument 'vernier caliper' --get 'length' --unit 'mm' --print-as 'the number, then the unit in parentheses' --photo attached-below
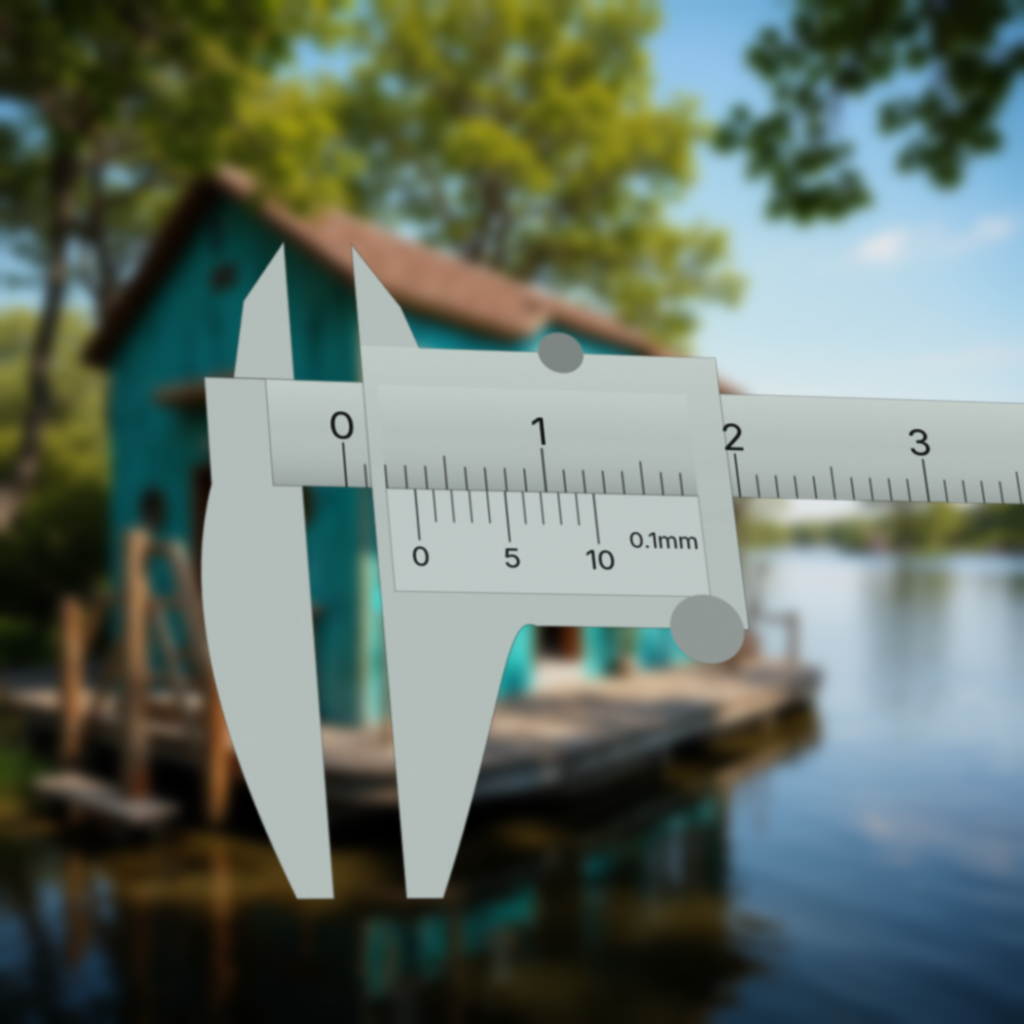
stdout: 3.4 (mm)
